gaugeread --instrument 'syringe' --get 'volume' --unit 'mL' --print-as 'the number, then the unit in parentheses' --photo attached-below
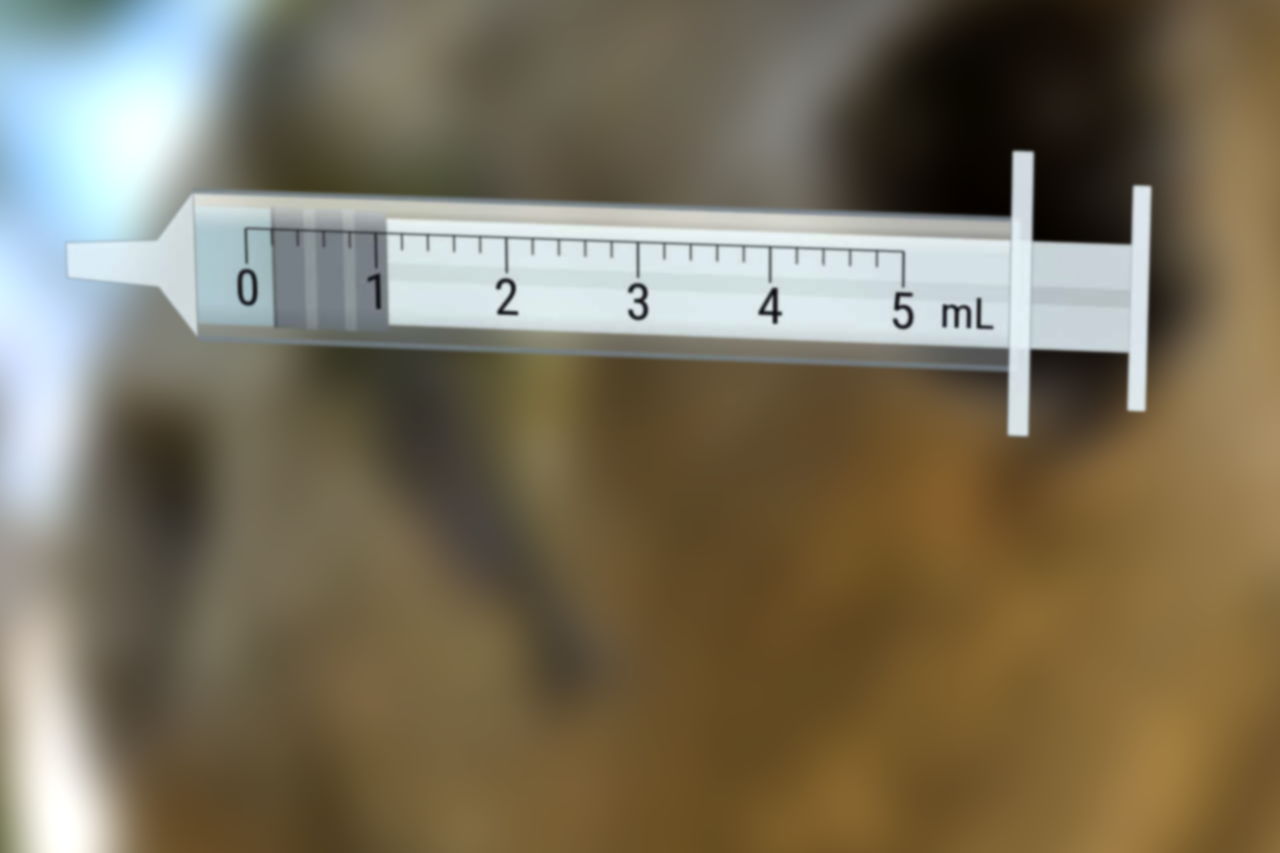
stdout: 0.2 (mL)
